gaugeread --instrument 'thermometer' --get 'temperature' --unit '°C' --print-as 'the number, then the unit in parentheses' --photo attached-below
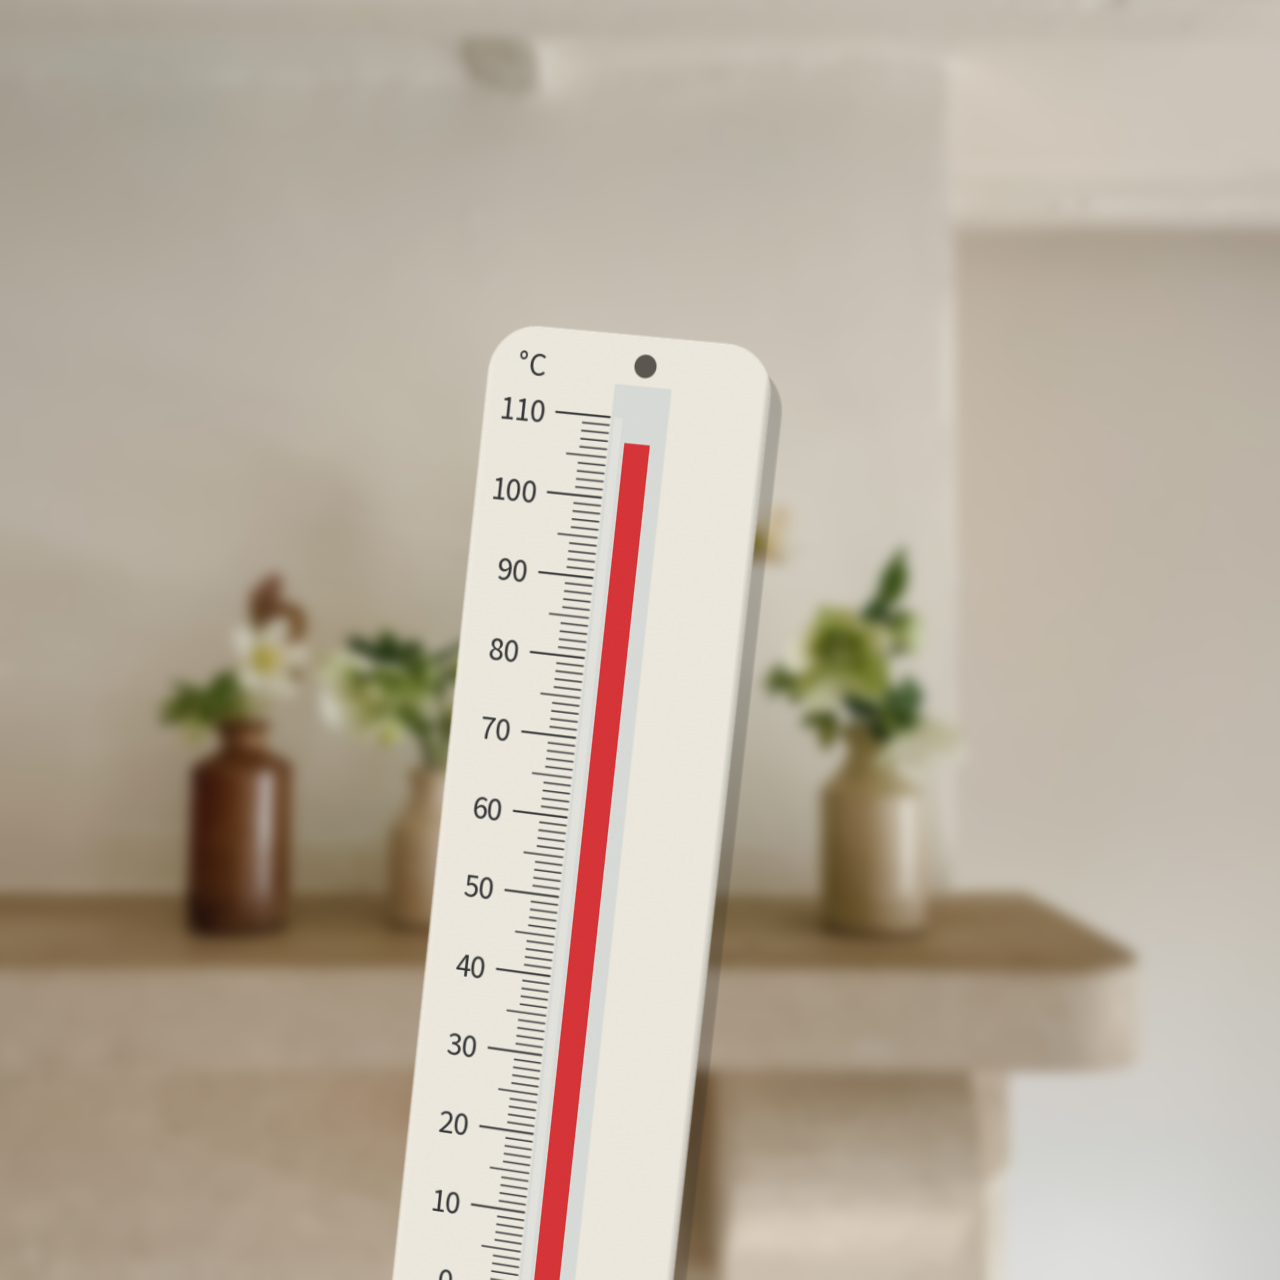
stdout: 107 (°C)
